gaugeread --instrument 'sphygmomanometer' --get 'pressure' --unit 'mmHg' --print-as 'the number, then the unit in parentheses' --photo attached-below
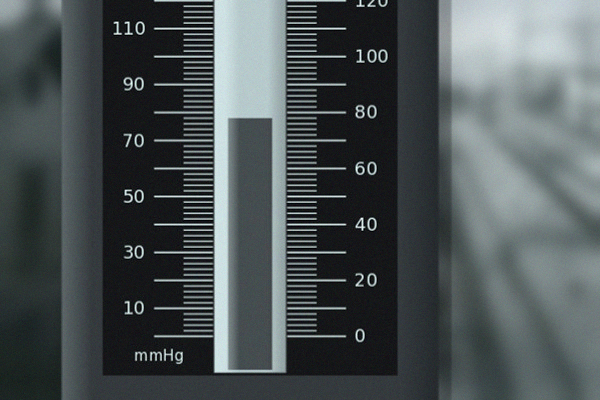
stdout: 78 (mmHg)
